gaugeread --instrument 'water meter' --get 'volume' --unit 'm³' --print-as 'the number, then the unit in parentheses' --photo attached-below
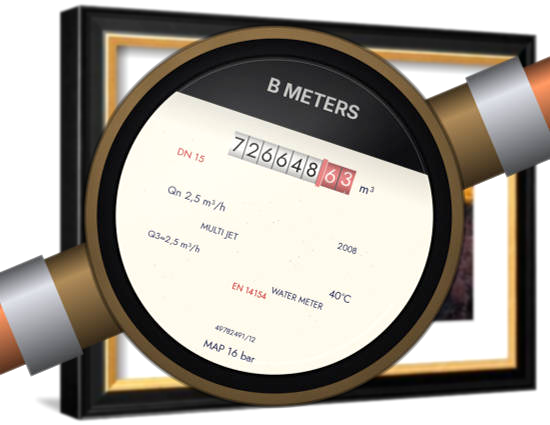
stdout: 726648.63 (m³)
